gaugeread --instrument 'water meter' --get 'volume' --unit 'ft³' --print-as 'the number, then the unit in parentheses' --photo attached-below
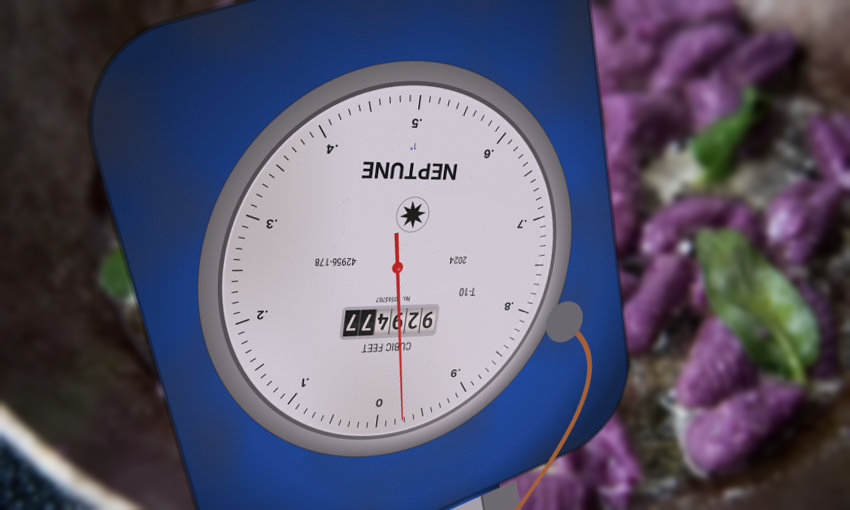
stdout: 929476.97 (ft³)
